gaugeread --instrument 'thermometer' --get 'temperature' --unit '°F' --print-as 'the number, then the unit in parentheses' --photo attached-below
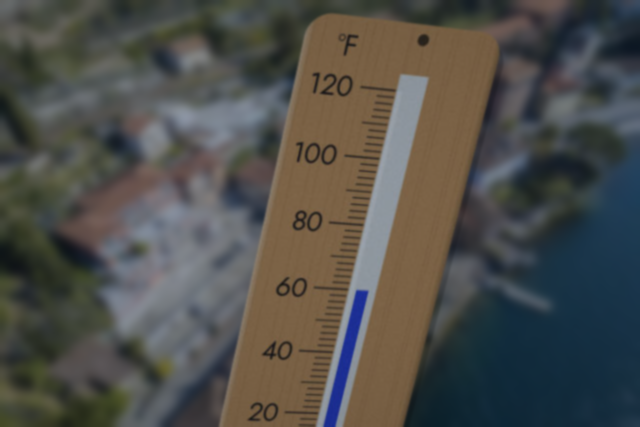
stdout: 60 (°F)
